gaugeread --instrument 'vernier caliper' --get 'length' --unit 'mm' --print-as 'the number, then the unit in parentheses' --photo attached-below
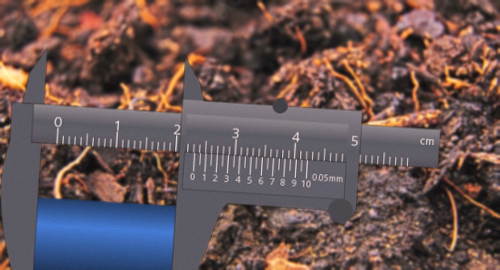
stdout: 23.2 (mm)
